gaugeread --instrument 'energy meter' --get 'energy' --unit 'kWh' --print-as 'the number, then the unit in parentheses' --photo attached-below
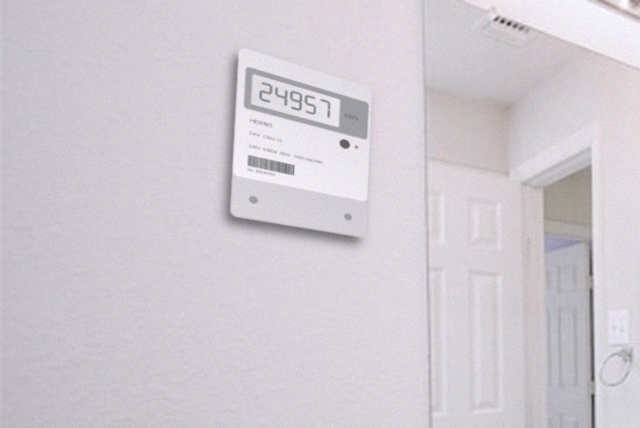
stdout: 24957 (kWh)
